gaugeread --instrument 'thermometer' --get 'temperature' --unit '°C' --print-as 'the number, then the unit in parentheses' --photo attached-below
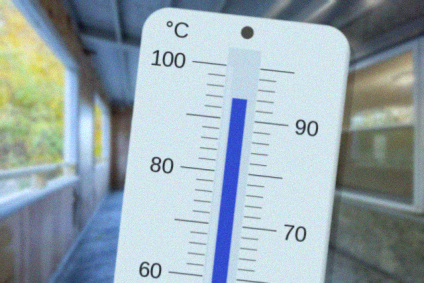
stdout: 94 (°C)
